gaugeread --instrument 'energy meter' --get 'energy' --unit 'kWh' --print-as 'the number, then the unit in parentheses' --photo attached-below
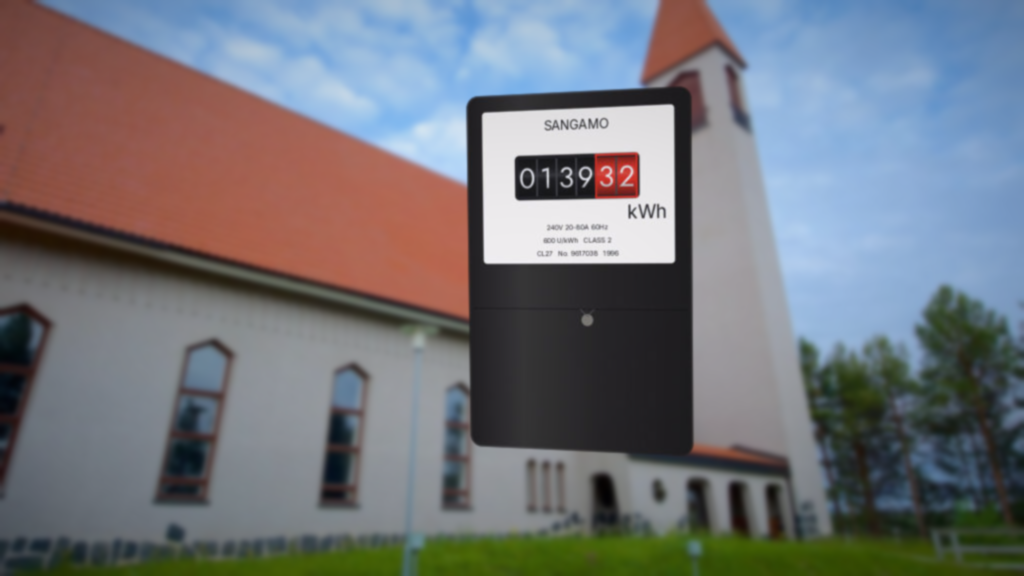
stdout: 139.32 (kWh)
